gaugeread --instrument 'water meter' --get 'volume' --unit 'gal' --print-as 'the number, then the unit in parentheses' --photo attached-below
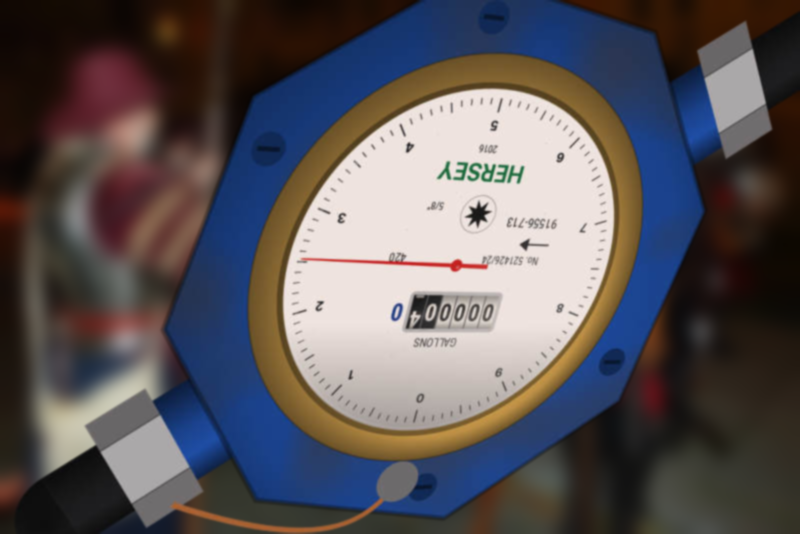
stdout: 42.5 (gal)
